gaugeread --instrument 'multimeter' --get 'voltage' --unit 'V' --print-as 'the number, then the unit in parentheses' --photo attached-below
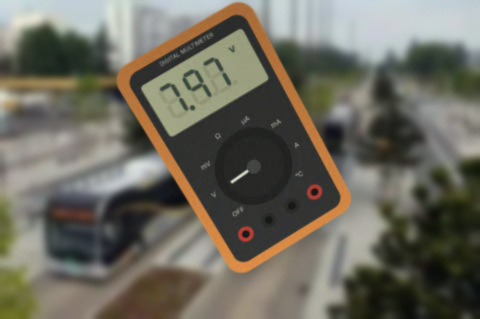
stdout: 7.97 (V)
